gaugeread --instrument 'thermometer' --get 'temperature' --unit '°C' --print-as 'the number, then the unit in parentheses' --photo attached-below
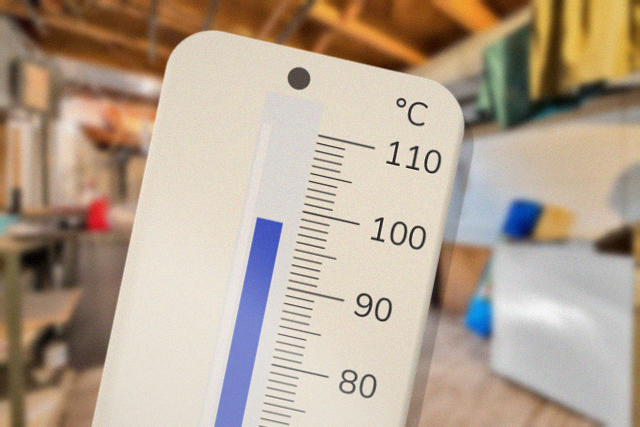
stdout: 98 (°C)
